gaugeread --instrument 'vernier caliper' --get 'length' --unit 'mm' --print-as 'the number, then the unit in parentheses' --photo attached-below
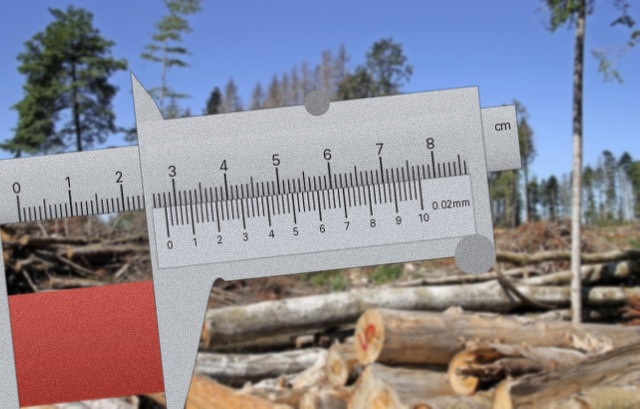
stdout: 28.0 (mm)
